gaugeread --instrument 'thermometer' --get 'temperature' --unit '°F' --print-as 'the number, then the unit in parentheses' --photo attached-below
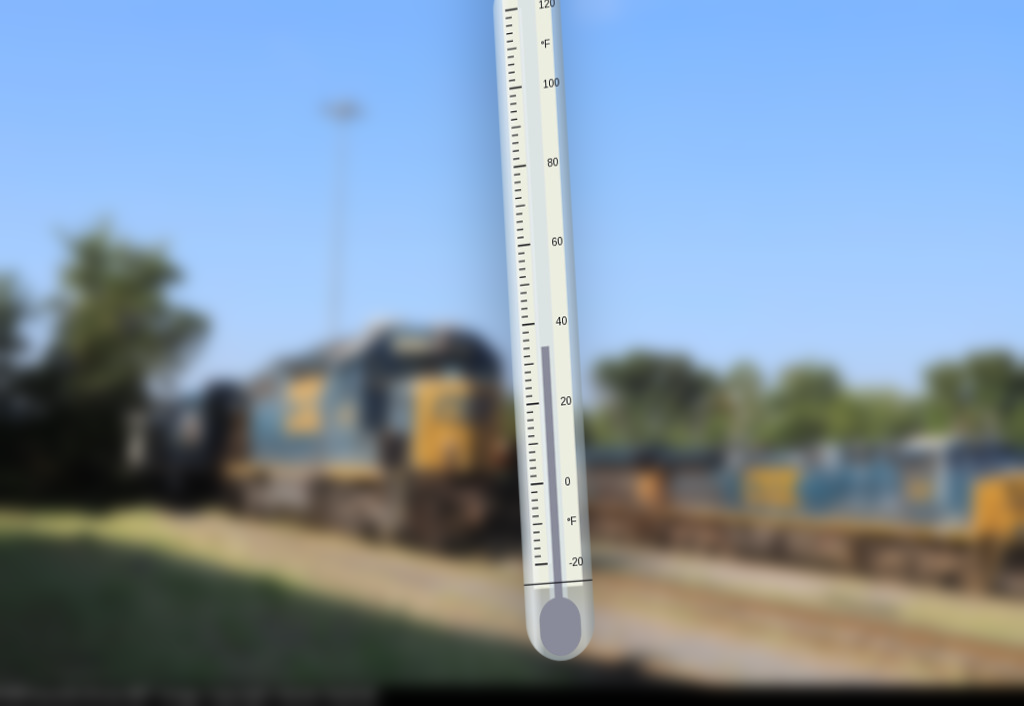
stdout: 34 (°F)
